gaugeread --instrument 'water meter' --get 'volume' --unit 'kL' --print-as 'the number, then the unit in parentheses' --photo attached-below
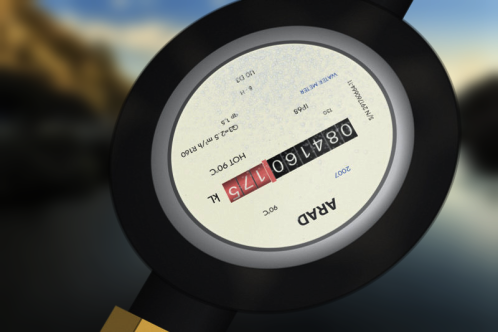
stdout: 84160.175 (kL)
